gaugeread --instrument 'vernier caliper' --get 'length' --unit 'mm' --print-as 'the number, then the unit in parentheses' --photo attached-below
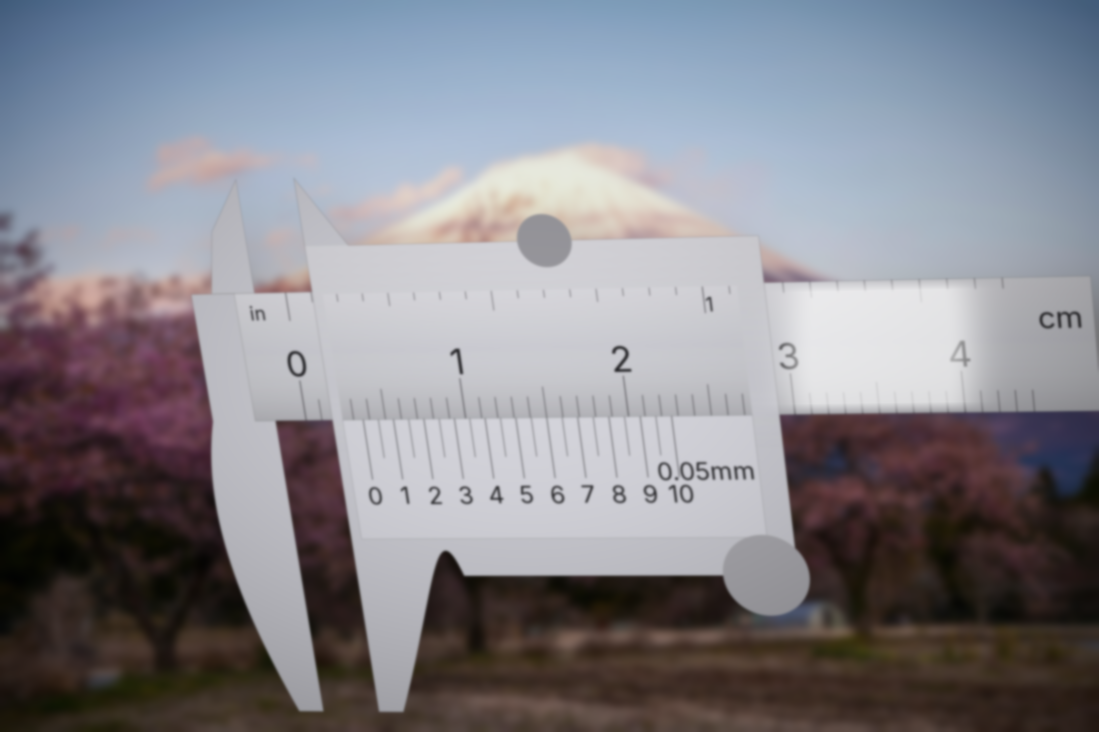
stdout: 3.6 (mm)
